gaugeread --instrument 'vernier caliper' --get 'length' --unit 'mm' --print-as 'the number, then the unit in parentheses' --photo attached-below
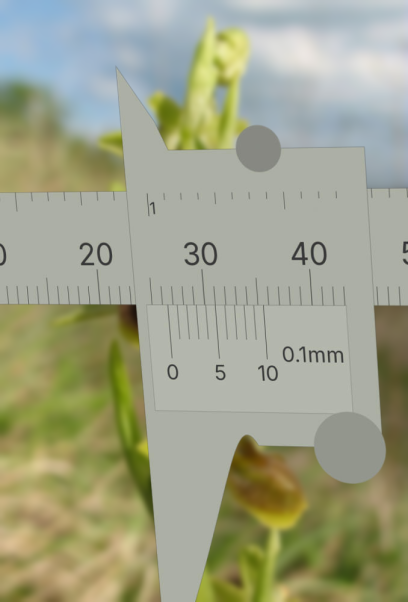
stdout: 26.5 (mm)
